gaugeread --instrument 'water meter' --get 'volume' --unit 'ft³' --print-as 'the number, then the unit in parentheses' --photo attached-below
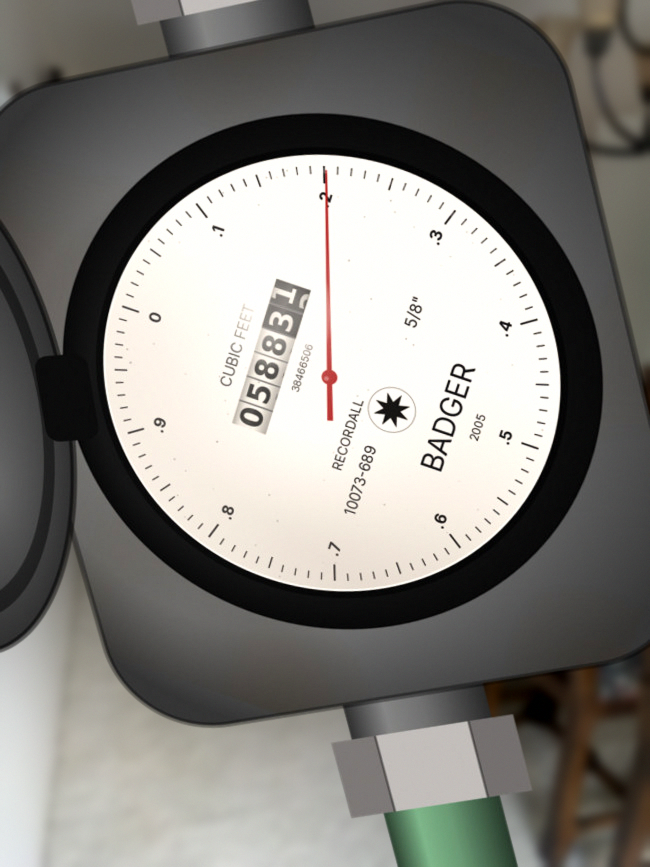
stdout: 58831.20 (ft³)
